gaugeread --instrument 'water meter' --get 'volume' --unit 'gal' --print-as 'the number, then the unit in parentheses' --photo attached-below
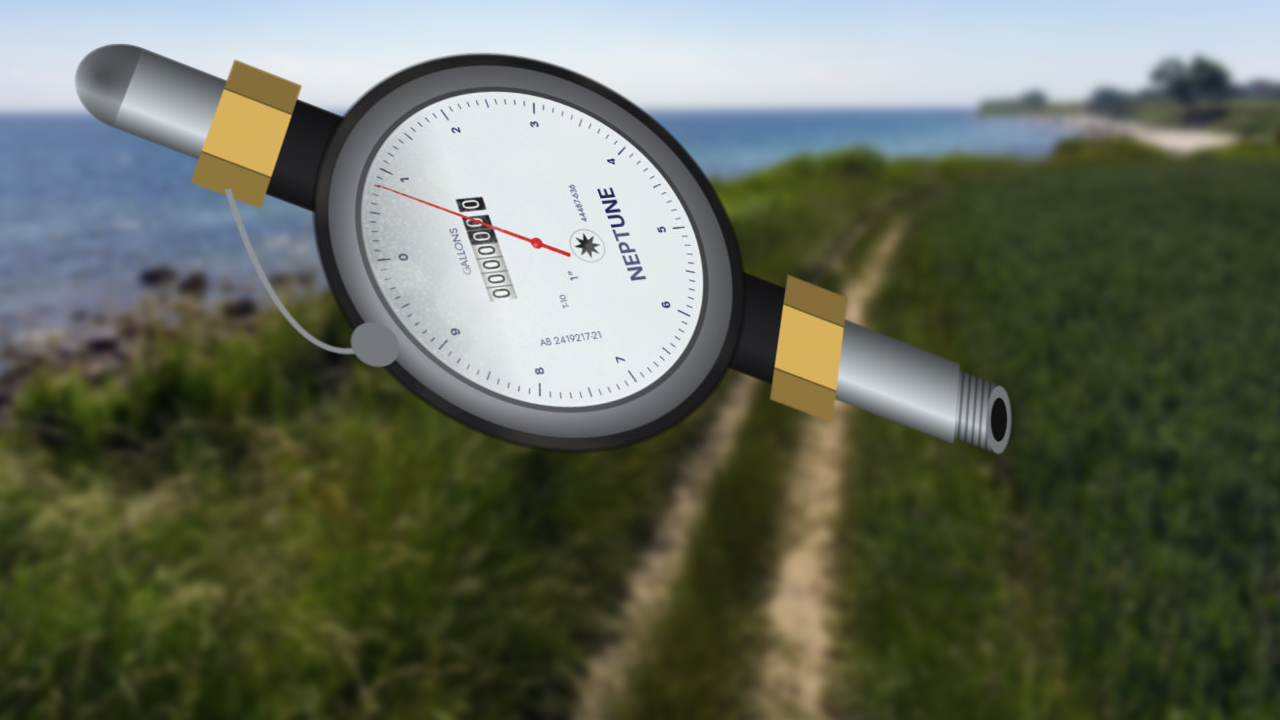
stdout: 0.8 (gal)
